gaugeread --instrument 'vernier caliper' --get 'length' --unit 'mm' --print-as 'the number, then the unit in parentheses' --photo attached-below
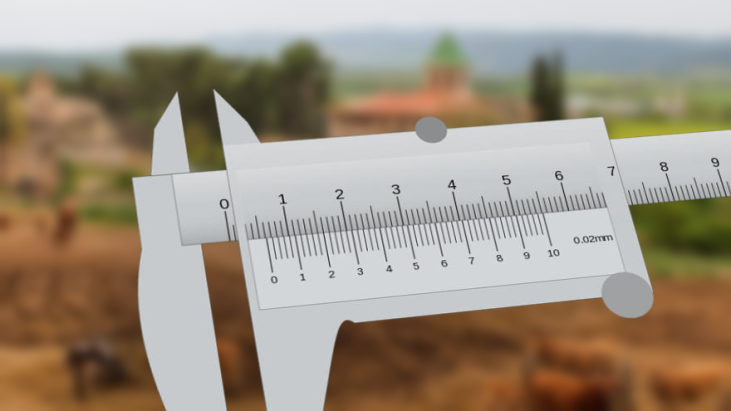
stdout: 6.2 (mm)
